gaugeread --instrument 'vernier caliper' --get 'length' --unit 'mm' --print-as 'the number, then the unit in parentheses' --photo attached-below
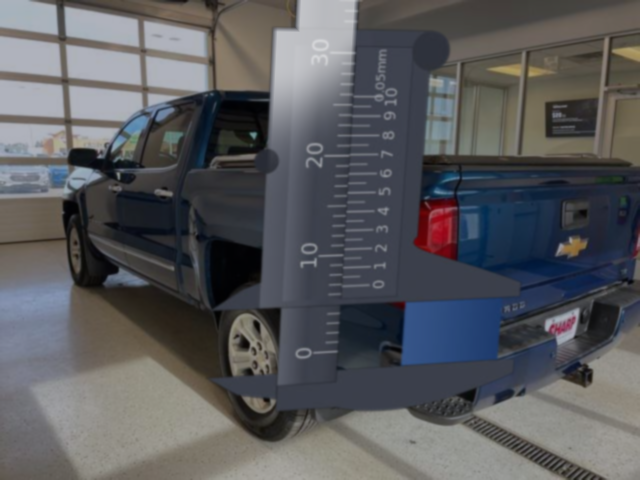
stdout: 6.8 (mm)
